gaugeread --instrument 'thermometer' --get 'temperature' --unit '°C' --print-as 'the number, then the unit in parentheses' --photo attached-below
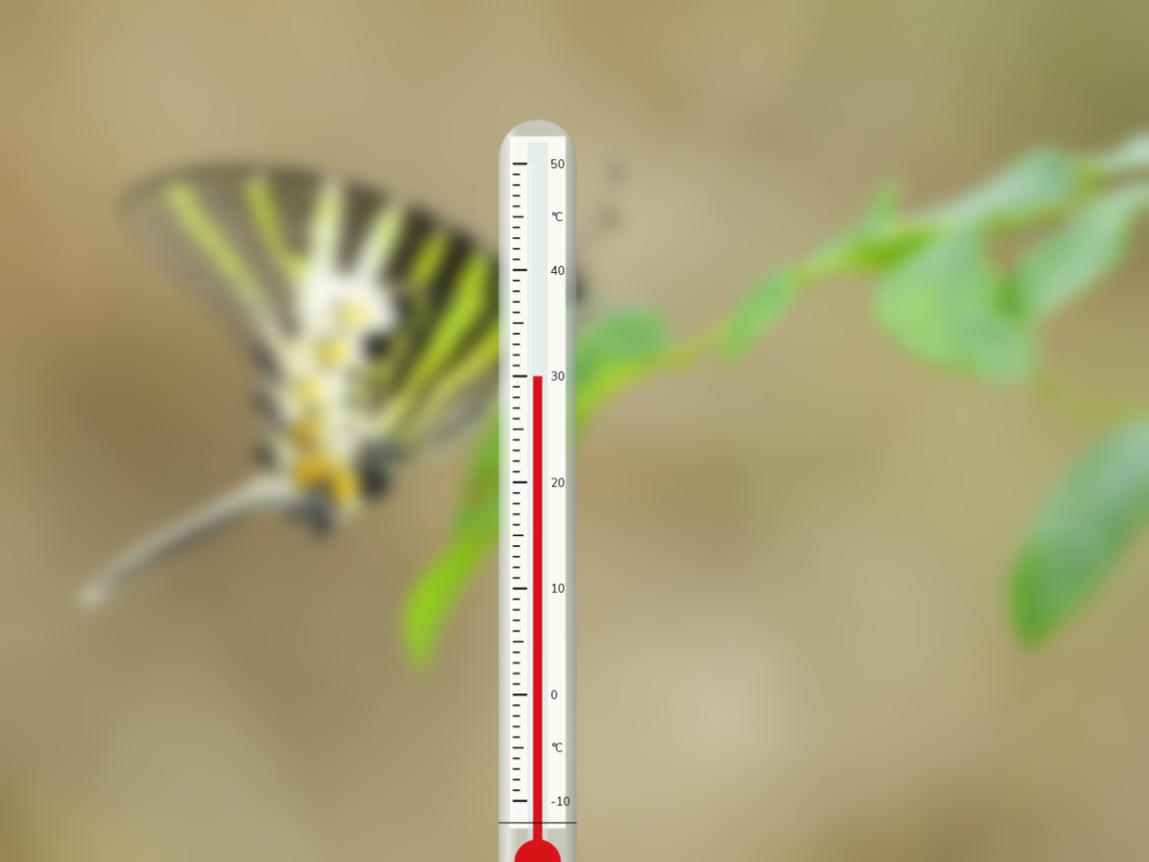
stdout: 30 (°C)
